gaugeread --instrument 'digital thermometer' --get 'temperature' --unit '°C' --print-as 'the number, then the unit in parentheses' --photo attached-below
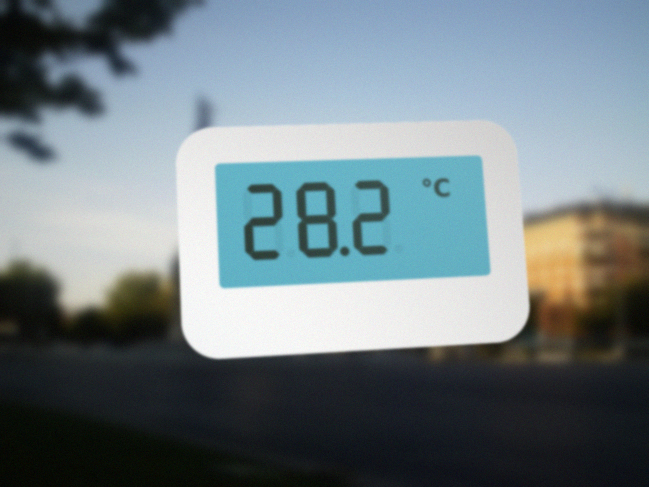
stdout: 28.2 (°C)
